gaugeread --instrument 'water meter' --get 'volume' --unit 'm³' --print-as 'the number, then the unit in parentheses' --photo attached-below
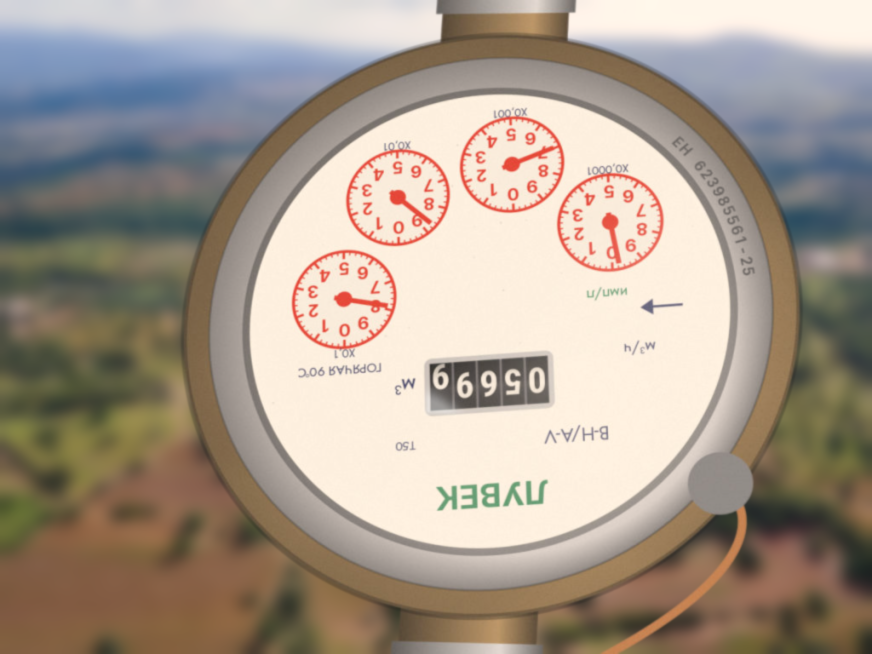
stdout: 5698.7869 (m³)
